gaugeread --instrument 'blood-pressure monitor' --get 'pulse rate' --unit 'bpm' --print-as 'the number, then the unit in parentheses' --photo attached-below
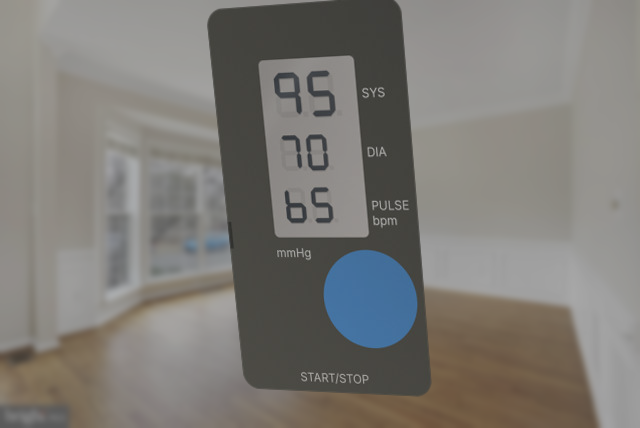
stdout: 65 (bpm)
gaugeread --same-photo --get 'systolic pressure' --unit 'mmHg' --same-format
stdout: 95 (mmHg)
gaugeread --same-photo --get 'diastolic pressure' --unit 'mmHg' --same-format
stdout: 70 (mmHg)
